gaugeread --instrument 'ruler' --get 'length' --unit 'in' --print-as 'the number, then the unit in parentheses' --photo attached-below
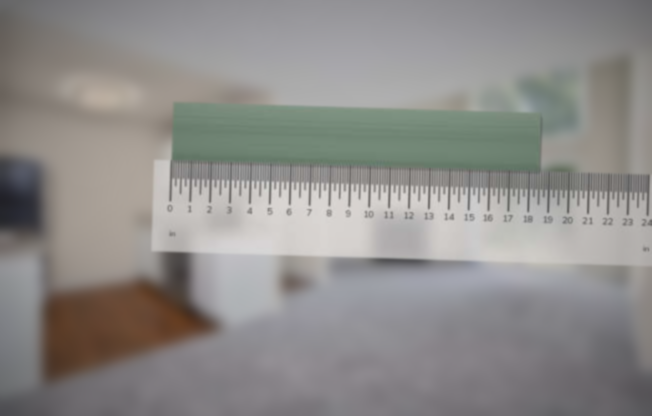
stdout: 18.5 (in)
